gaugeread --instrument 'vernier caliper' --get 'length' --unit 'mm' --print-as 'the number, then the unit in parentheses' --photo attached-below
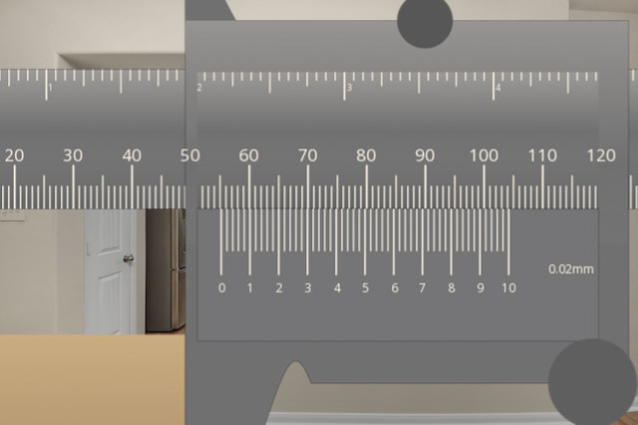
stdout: 55.2 (mm)
